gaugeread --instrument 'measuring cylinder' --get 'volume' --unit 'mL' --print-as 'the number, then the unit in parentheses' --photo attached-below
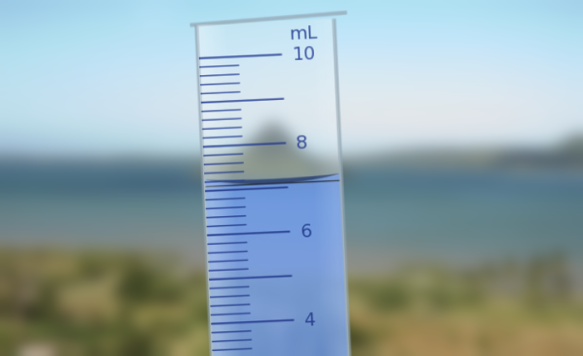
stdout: 7.1 (mL)
